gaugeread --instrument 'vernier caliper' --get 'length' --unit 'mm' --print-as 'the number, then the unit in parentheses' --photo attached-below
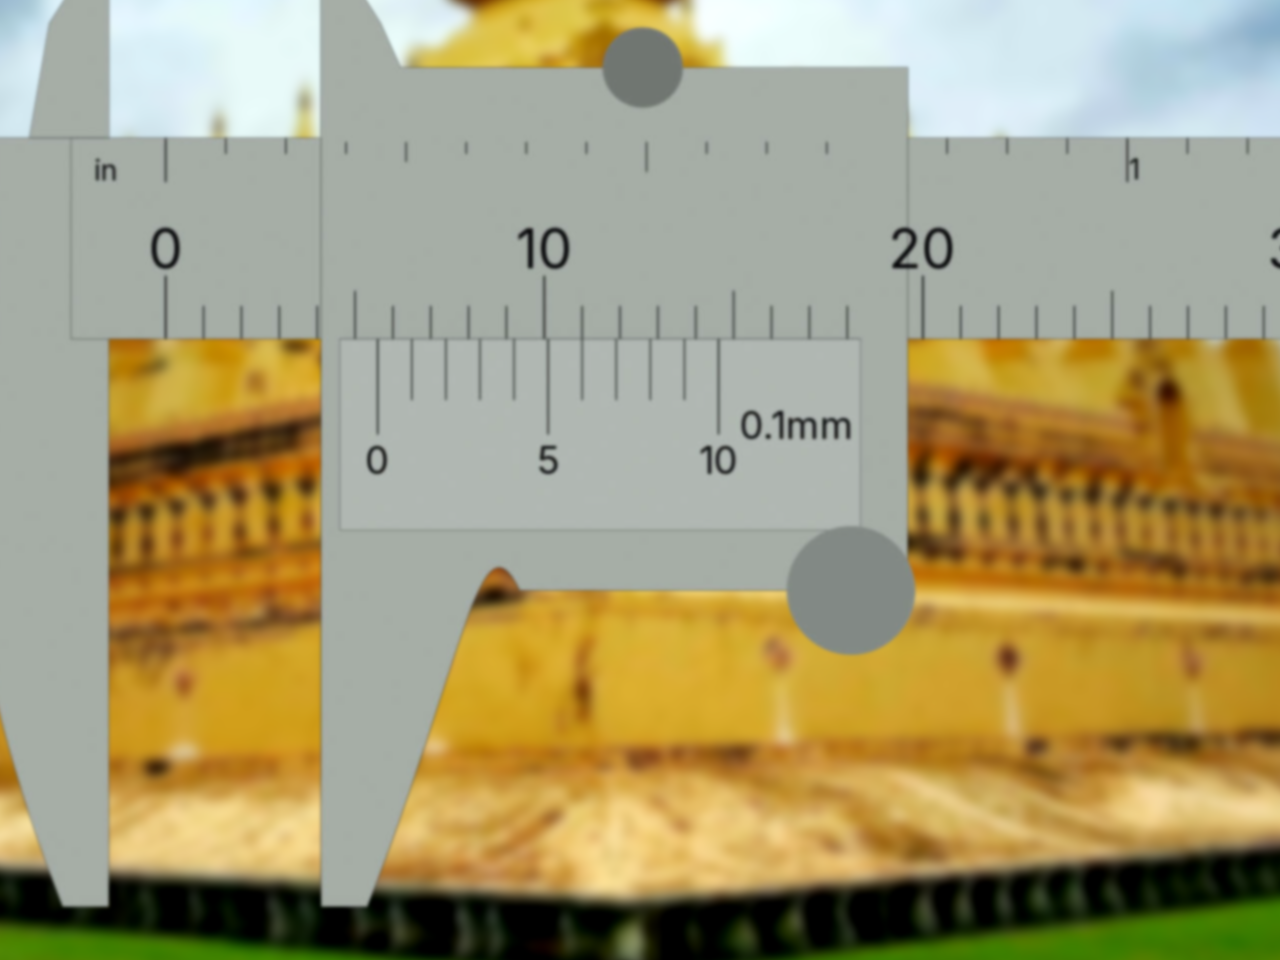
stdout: 5.6 (mm)
